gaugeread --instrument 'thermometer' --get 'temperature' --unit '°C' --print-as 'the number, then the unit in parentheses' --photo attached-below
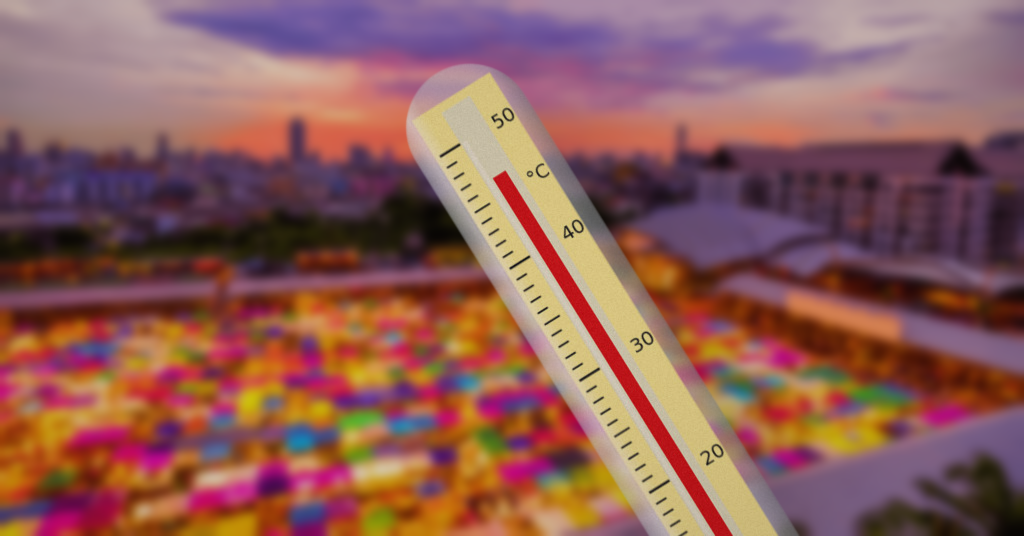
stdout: 46.5 (°C)
